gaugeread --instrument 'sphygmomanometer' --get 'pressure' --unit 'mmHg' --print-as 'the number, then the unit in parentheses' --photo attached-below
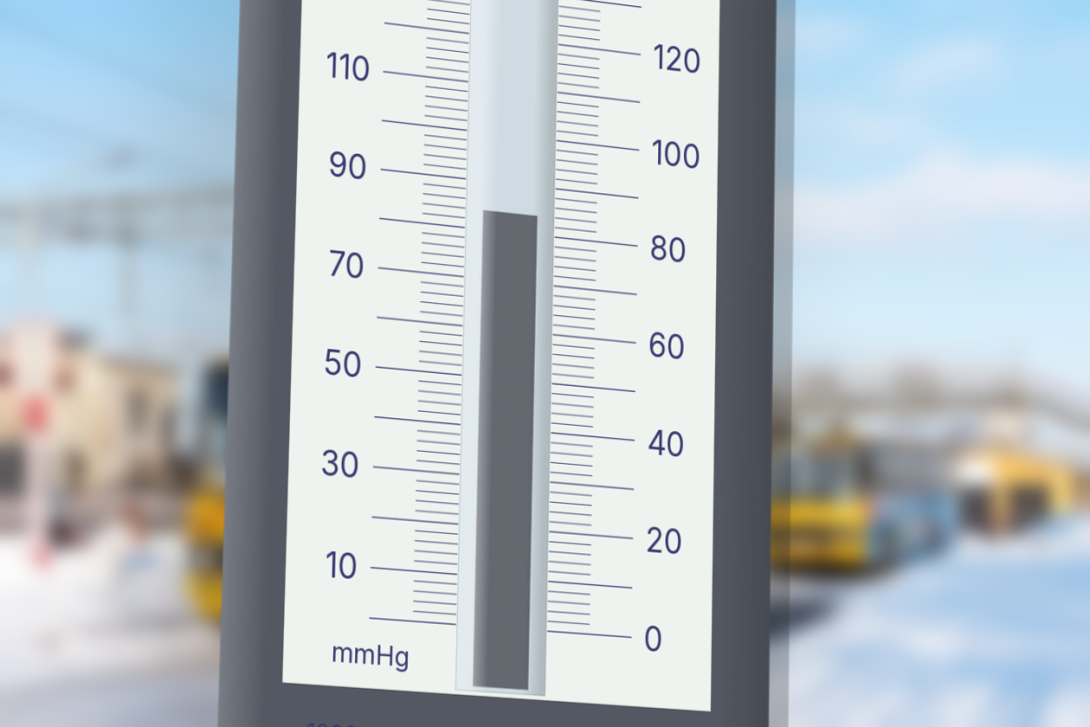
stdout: 84 (mmHg)
